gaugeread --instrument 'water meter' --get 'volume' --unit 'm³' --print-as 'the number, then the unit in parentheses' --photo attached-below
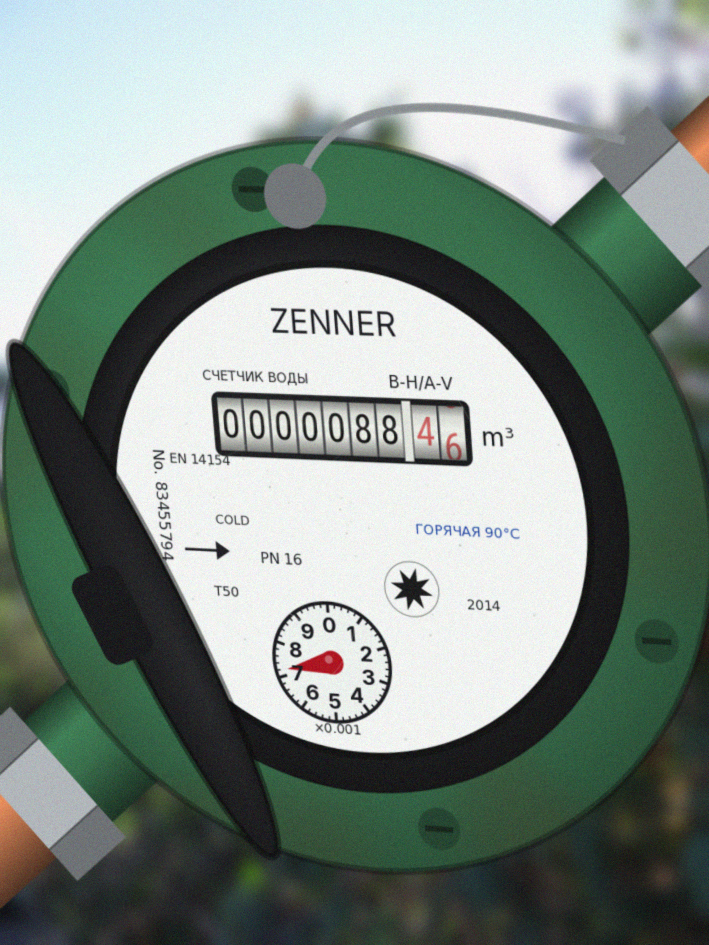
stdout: 88.457 (m³)
